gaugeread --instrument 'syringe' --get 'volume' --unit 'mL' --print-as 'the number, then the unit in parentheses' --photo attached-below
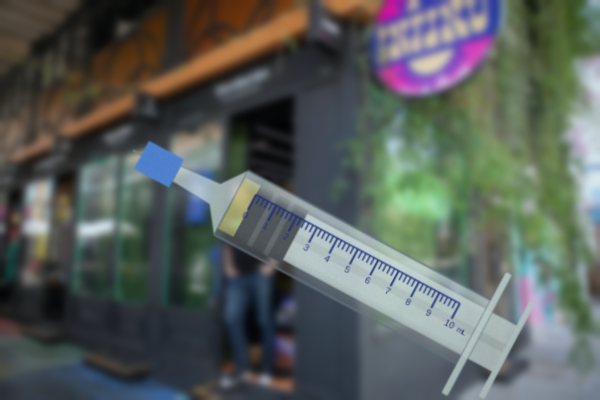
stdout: 0 (mL)
